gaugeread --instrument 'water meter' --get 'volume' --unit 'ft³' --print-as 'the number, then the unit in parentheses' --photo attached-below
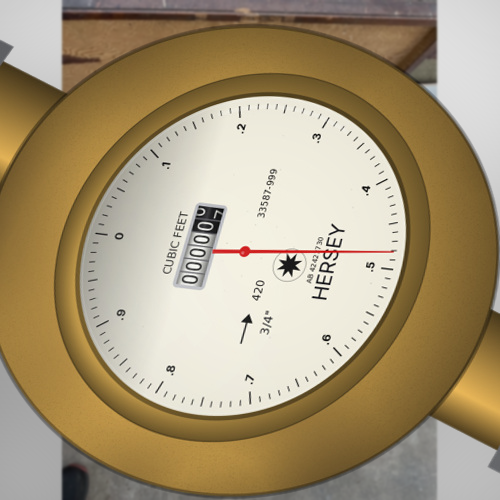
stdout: 6.48 (ft³)
